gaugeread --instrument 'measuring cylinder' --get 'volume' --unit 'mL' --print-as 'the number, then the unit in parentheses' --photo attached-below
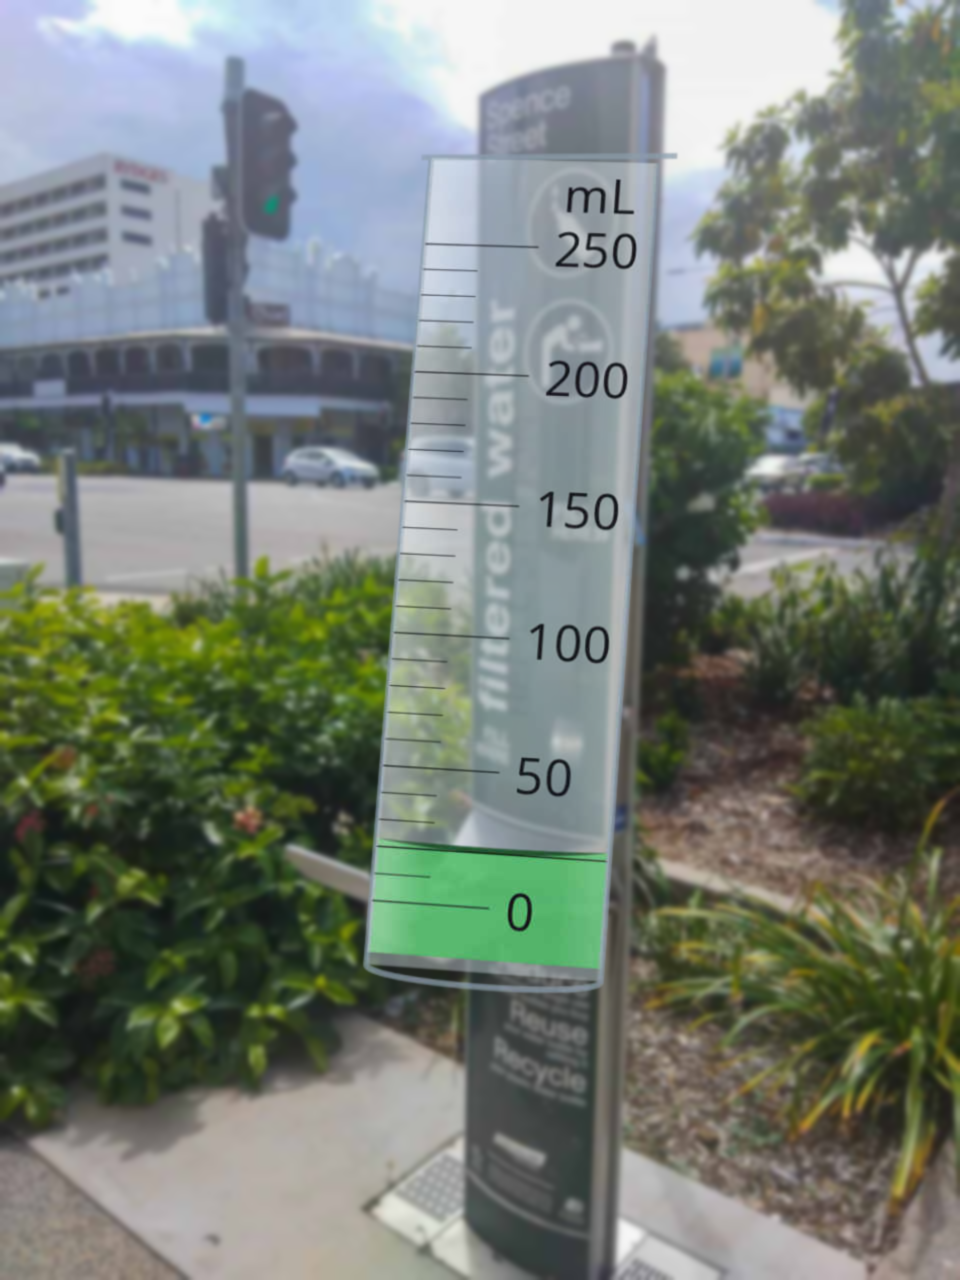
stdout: 20 (mL)
